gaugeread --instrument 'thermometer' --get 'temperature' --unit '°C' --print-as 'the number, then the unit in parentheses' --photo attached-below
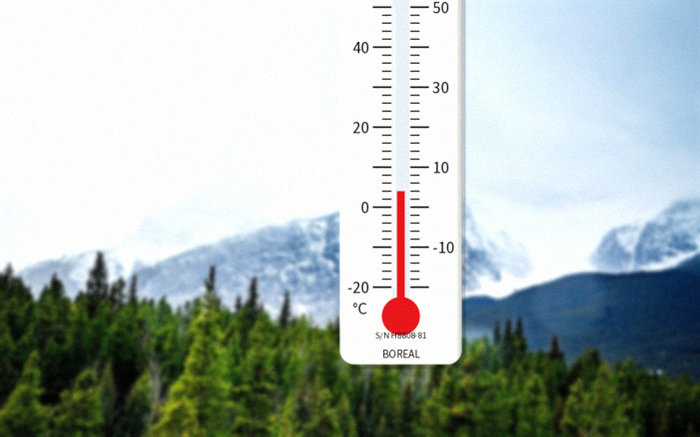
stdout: 4 (°C)
